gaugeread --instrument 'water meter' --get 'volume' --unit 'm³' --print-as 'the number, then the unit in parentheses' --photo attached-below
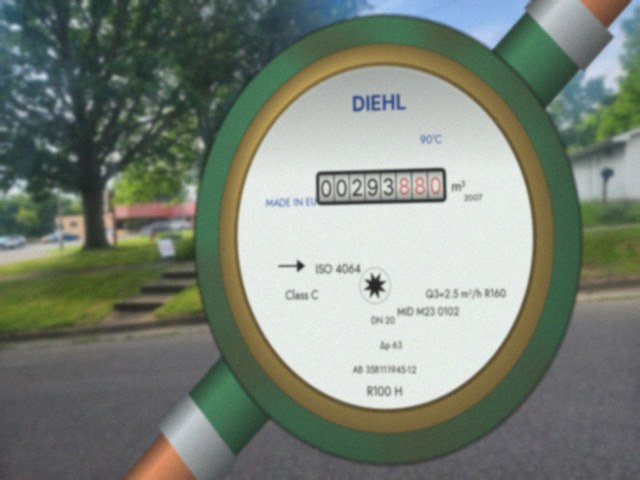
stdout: 293.880 (m³)
